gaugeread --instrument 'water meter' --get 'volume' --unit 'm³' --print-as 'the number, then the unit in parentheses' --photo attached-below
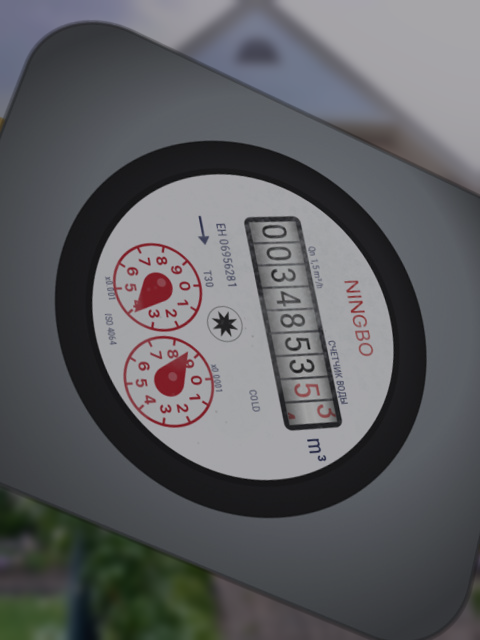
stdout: 34853.5338 (m³)
